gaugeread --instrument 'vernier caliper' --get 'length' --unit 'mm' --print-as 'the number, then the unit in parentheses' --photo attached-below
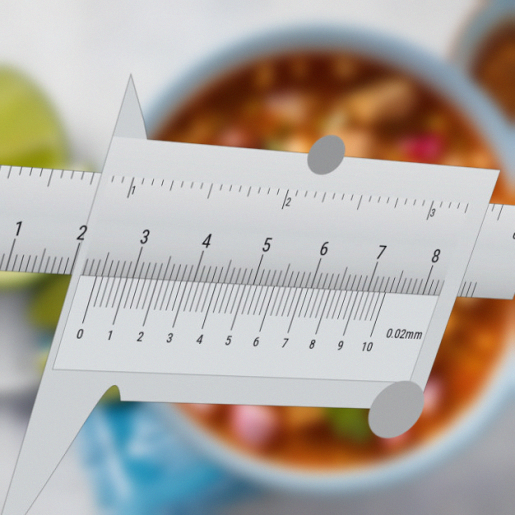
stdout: 24.2 (mm)
